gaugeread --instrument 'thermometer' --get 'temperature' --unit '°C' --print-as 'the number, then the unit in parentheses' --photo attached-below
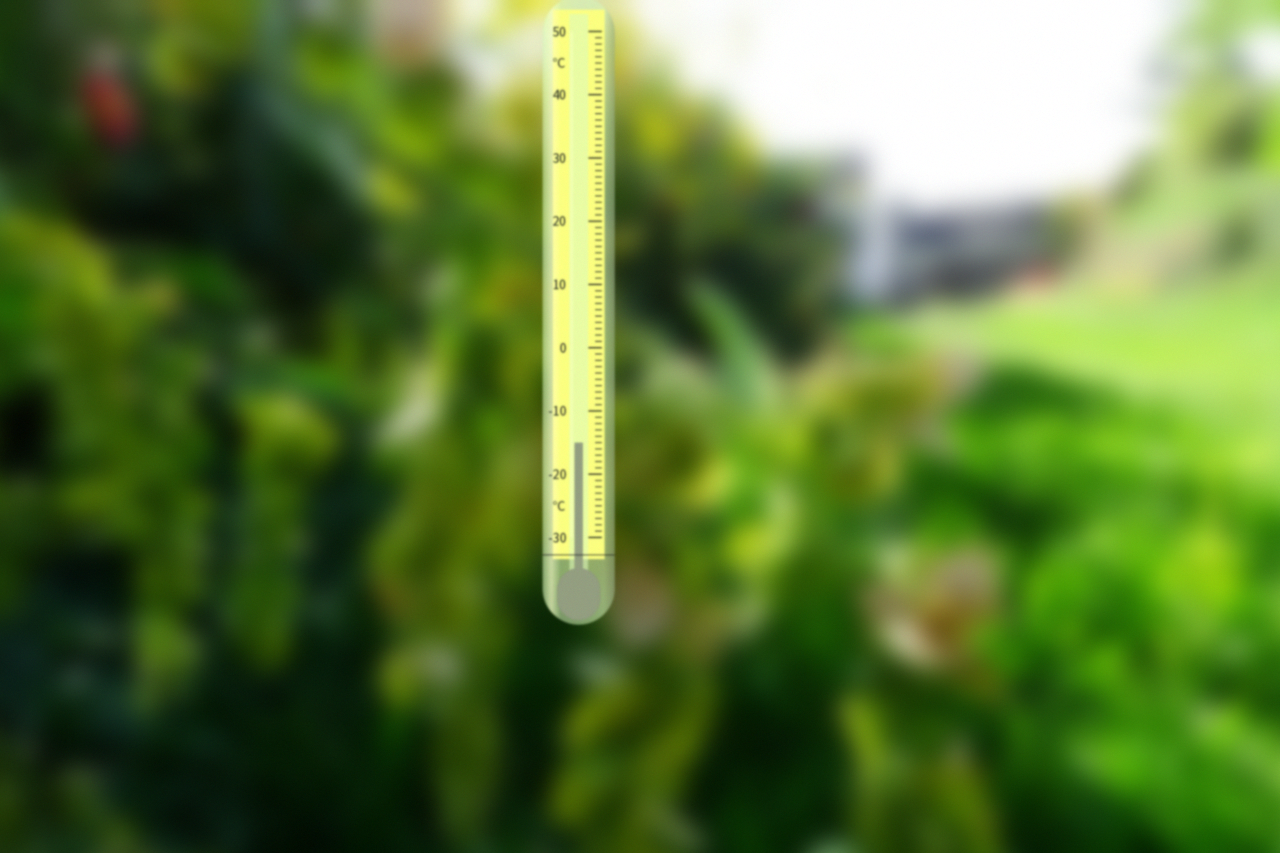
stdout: -15 (°C)
